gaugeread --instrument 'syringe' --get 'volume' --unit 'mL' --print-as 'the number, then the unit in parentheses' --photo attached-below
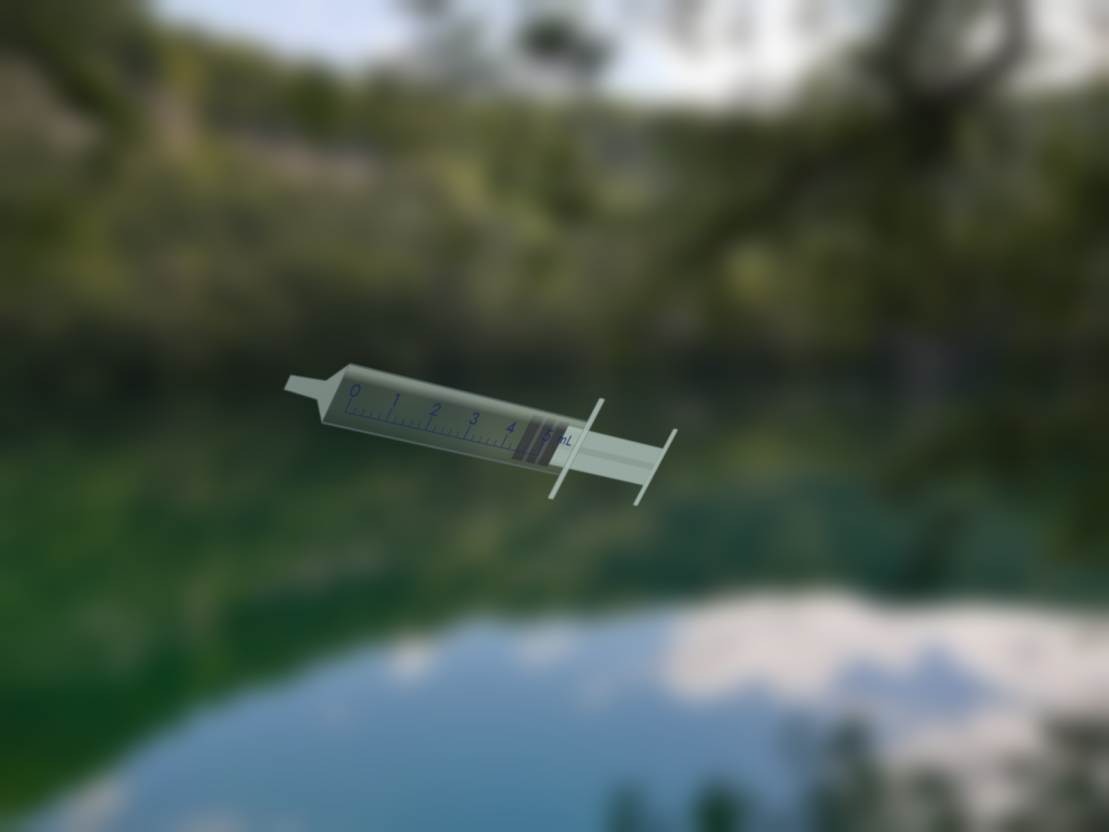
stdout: 4.4 (mL)
